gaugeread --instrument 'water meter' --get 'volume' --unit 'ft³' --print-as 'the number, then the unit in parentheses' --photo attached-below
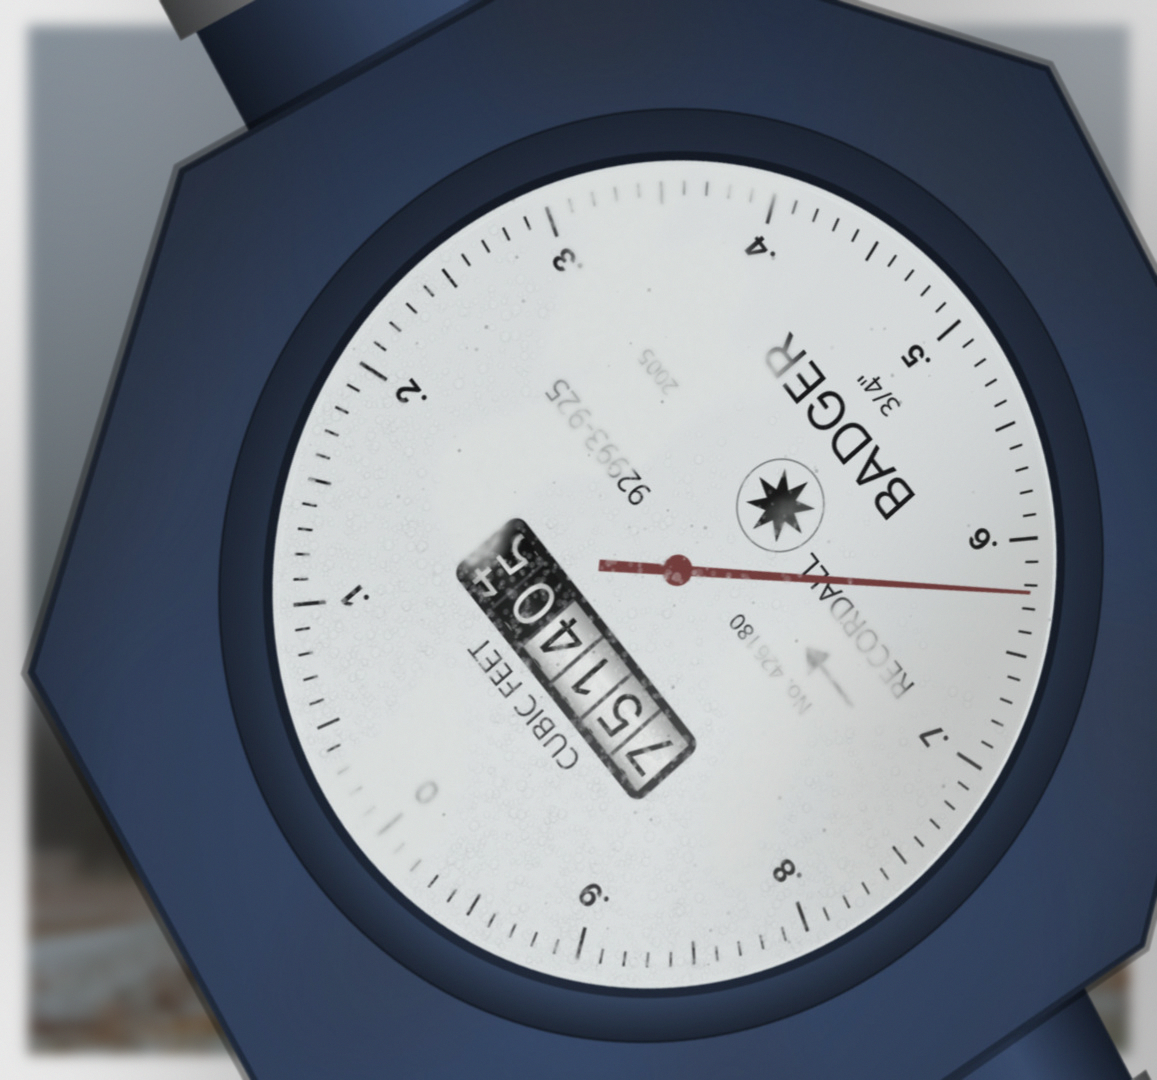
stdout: 751404.62 (ft³)
